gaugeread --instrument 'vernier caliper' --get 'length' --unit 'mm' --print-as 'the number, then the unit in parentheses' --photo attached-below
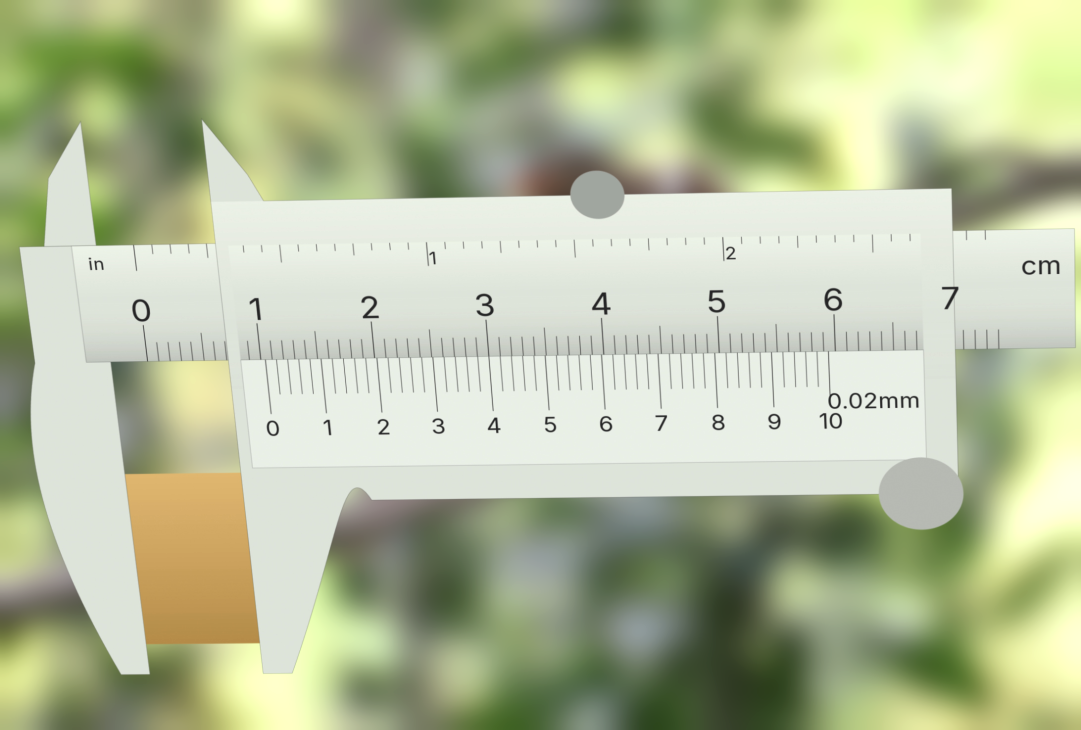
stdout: 10.4 (mm)
